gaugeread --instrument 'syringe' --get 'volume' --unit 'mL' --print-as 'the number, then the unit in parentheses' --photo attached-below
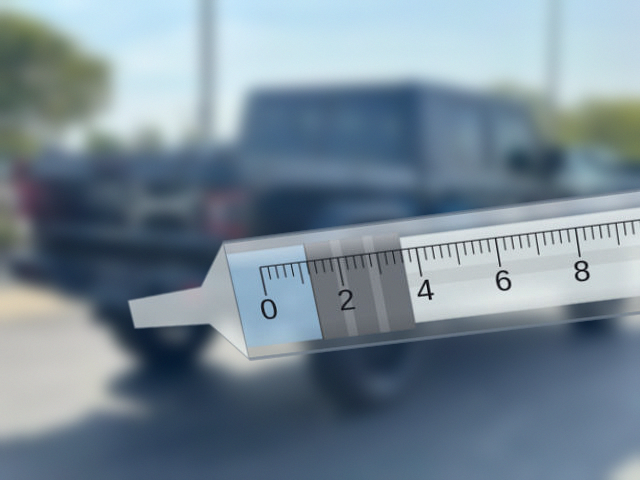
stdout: 1.2 (mL)
